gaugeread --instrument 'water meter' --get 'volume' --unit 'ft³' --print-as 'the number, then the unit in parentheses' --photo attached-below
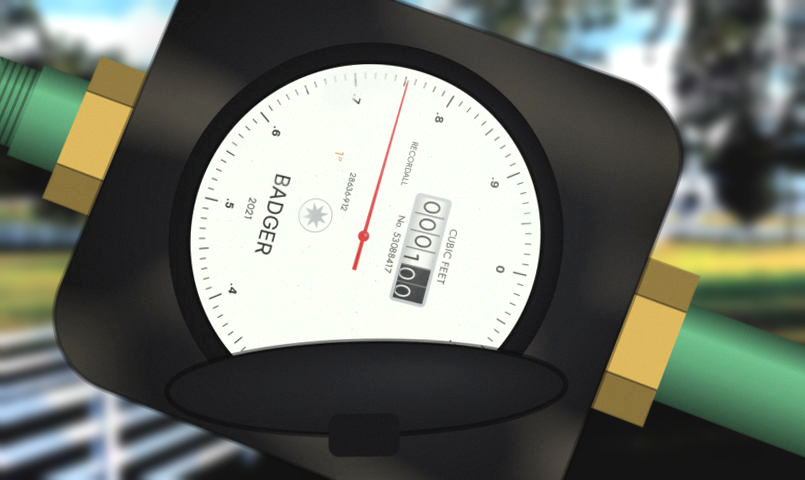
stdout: 99.75 (ft³)
